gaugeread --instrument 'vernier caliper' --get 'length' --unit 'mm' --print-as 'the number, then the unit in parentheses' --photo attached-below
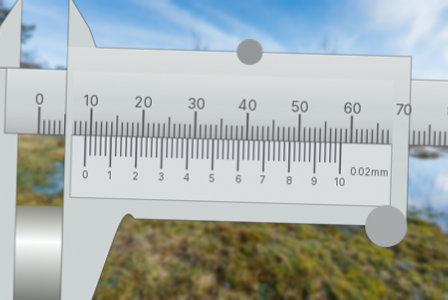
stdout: 9.0 (mm)
